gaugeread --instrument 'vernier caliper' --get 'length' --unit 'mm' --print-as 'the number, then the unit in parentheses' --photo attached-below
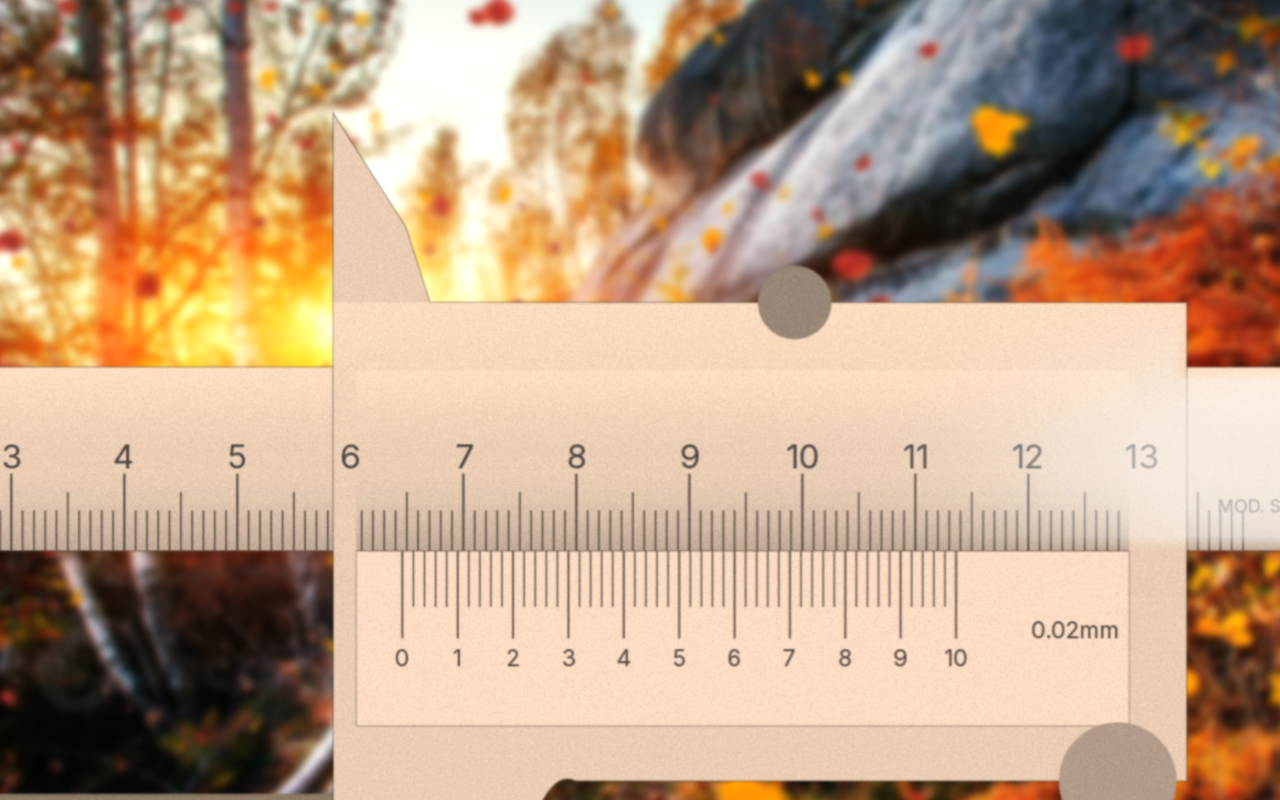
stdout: 64.6 (mm)
